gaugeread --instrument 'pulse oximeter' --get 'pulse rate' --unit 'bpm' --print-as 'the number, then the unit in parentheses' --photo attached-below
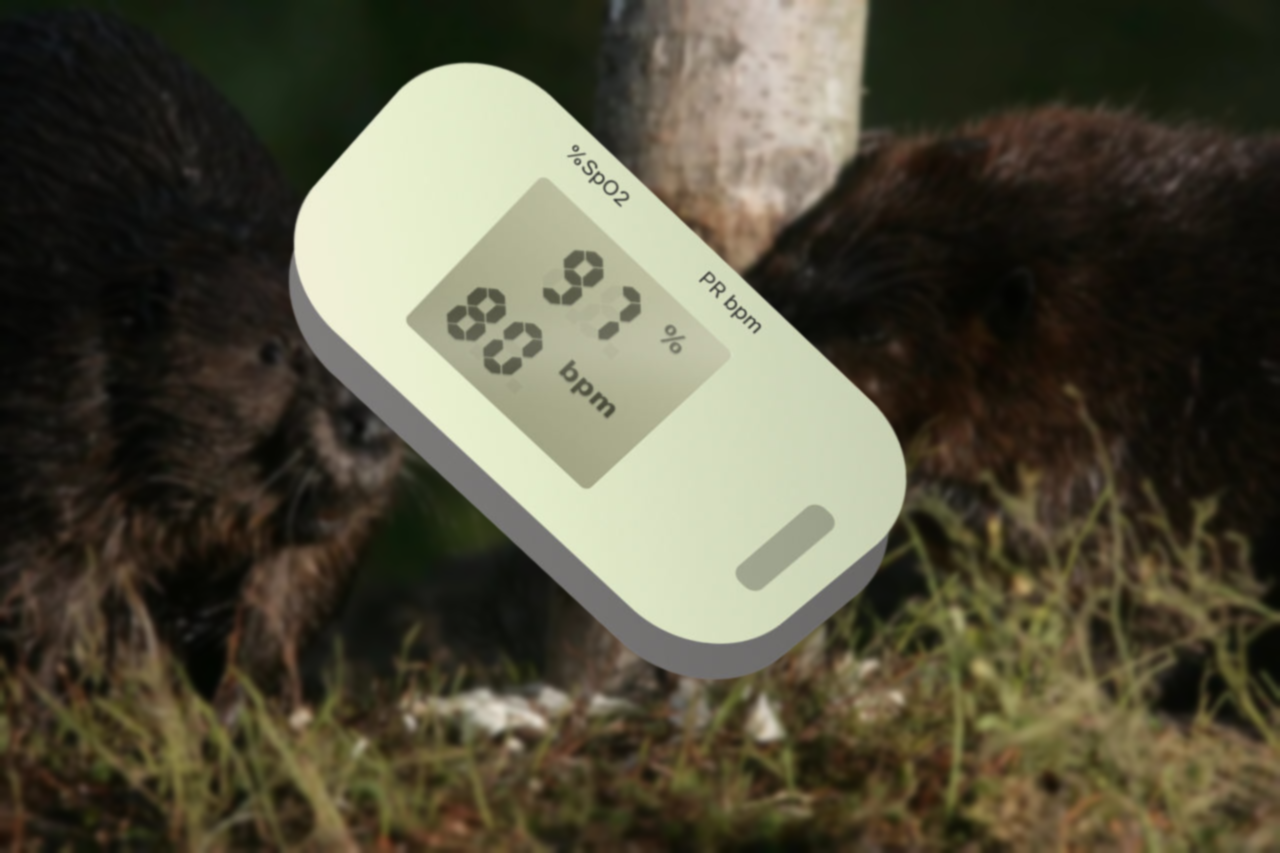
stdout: 80 (bpm)
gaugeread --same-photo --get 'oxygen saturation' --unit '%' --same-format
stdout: 97 (%)
